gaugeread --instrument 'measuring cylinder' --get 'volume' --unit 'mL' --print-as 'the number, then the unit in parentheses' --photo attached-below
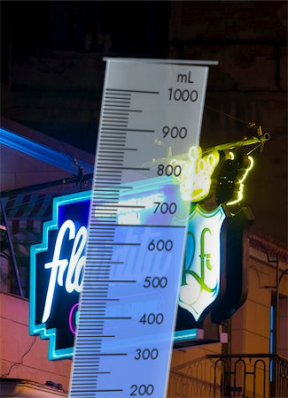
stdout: 650 (mL)
